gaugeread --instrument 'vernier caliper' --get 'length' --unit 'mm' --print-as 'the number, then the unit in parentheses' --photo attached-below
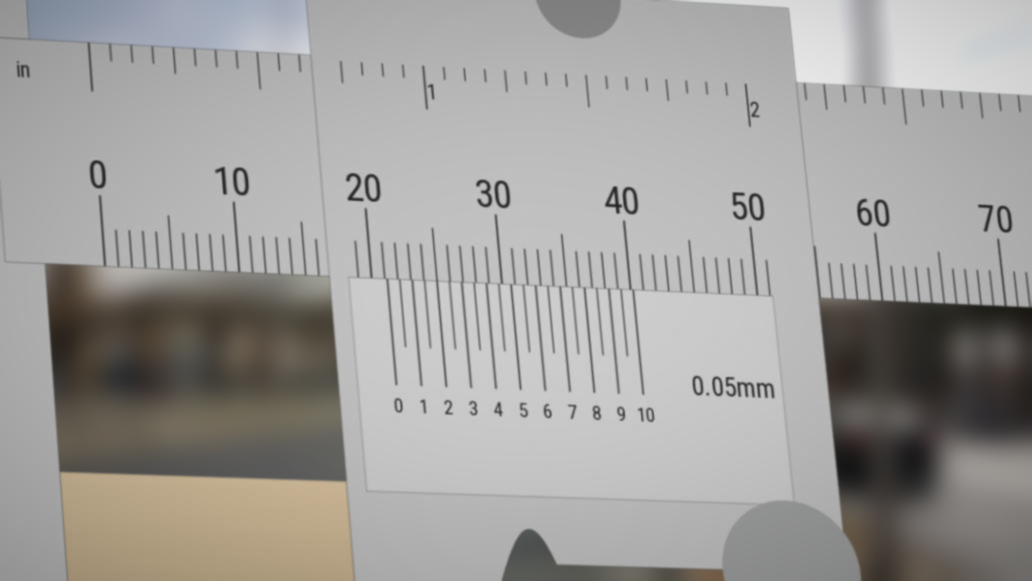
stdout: 21.2 (mm)
